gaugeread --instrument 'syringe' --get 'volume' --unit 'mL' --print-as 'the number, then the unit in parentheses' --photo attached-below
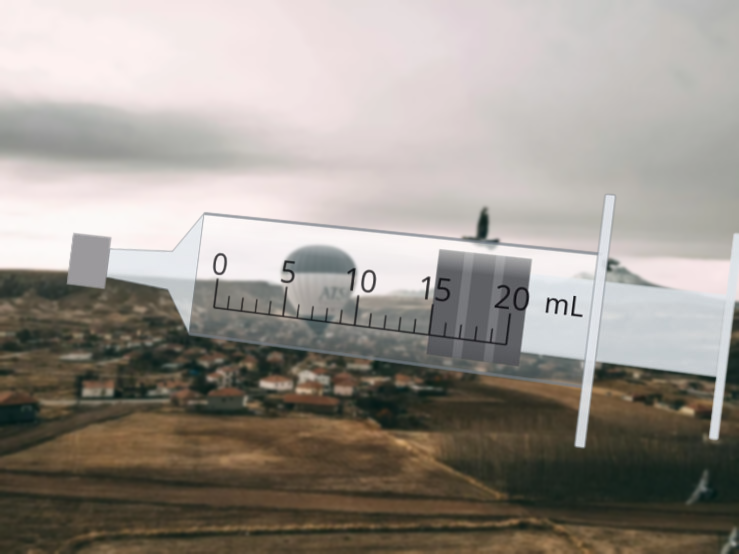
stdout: 15 (mL)
